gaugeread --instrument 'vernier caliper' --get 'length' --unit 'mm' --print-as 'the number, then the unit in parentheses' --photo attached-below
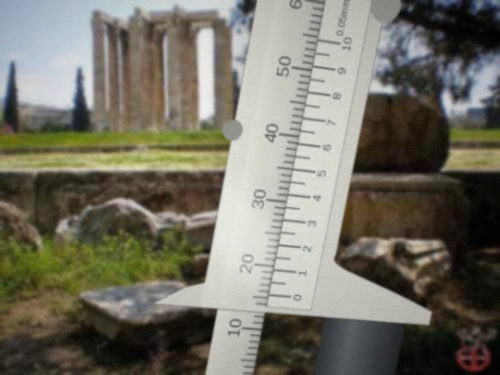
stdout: 15.5 (mm)
